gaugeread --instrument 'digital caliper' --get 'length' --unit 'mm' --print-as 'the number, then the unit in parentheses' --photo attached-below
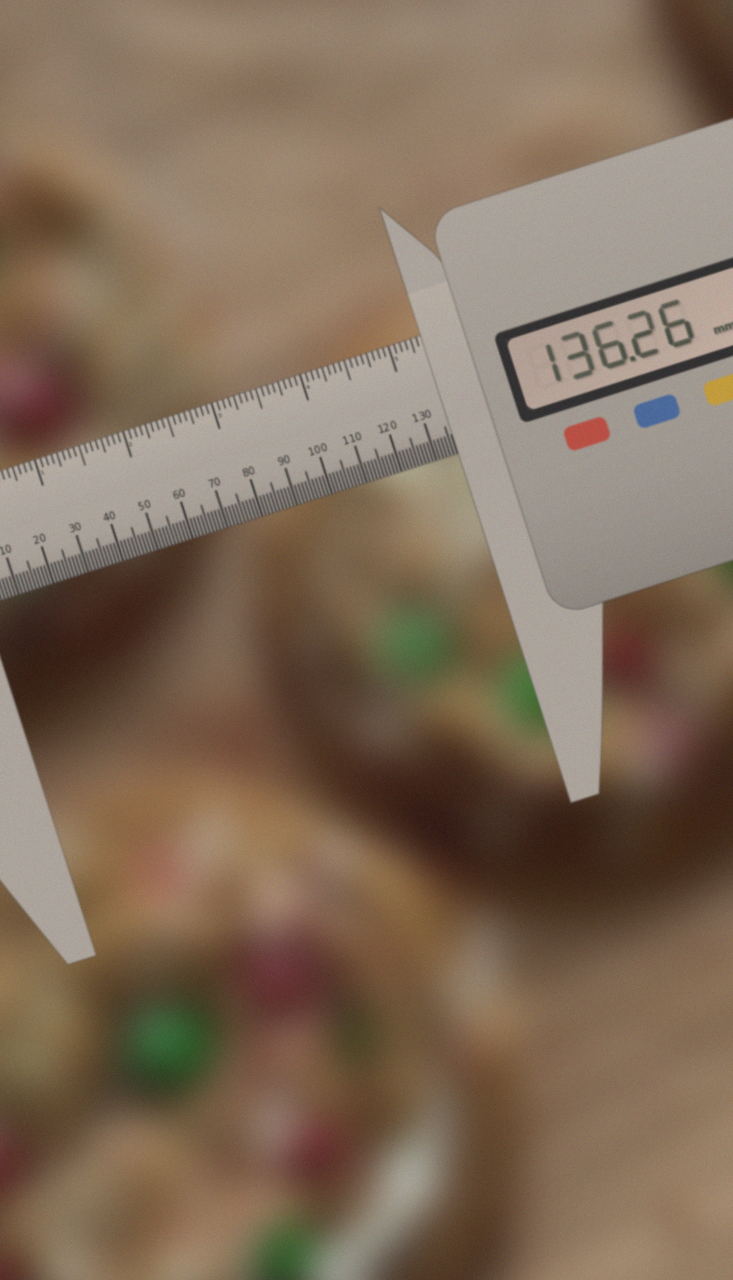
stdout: 136.26 (mm)
